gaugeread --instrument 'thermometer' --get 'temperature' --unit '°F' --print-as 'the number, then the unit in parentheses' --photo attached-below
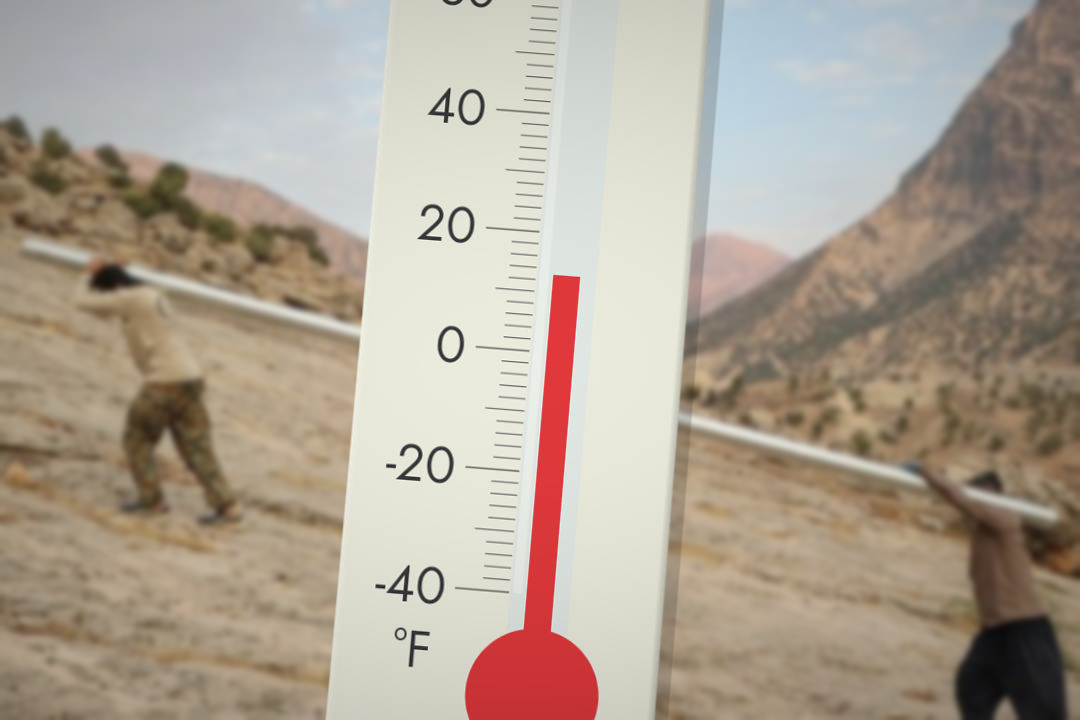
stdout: 13 (°F)
